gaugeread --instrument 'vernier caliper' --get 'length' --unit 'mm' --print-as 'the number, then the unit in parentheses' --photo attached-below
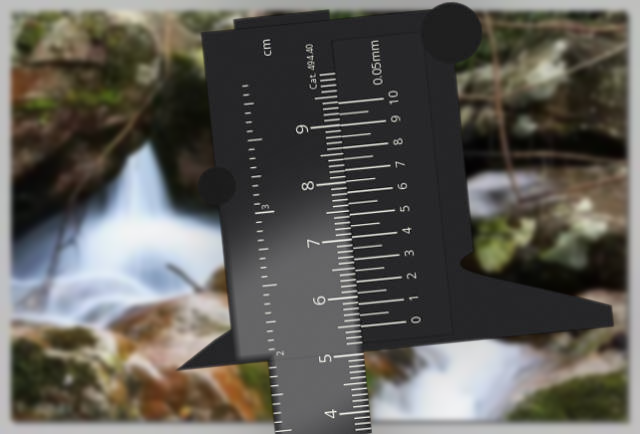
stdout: 54.8 (mm)
